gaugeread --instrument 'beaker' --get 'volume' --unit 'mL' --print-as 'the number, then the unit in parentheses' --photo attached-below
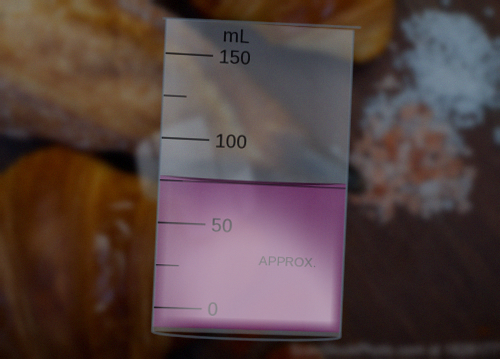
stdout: 75 (mL)
